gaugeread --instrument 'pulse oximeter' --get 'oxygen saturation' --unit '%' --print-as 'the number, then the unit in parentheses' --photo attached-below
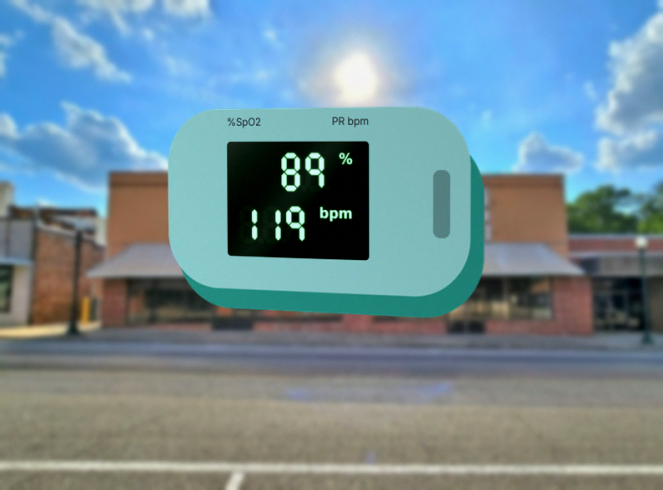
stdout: 89 (%)
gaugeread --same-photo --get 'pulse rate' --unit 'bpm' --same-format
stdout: 119 (bpm)
